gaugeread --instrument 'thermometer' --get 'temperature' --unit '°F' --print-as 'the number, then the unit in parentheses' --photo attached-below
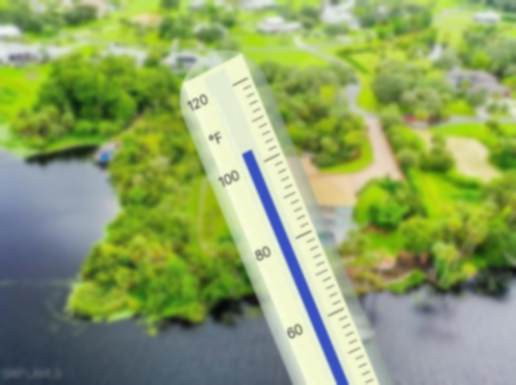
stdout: 104 (°F)
